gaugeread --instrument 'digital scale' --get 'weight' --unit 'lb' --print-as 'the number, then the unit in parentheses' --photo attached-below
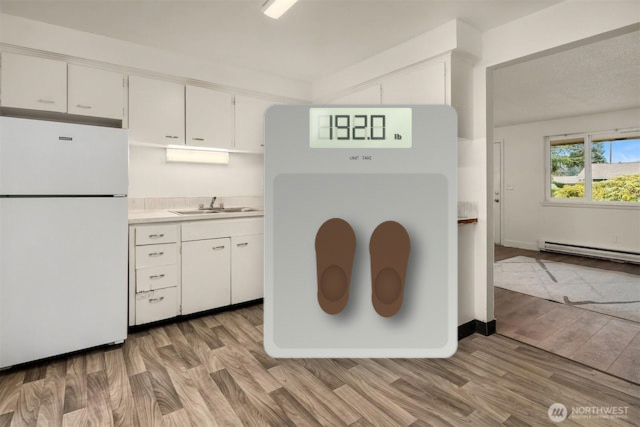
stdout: 192.0 (lb)
